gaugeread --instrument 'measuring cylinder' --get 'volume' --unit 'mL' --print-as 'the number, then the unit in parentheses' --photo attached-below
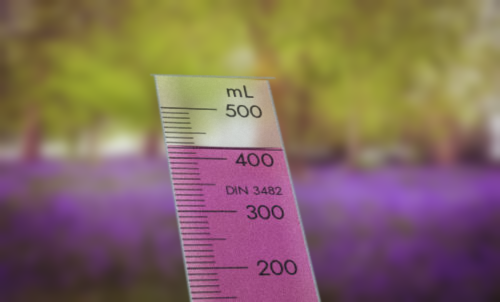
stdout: 420 (mL)
